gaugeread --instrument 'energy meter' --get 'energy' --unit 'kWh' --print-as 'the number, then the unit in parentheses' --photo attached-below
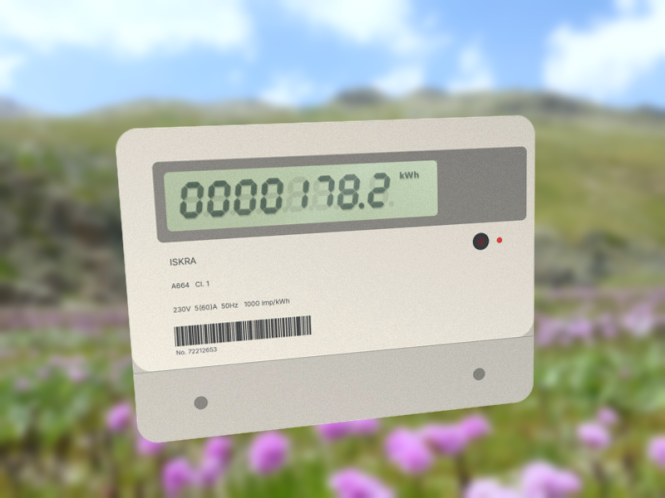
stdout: 178.2 (kWh)
